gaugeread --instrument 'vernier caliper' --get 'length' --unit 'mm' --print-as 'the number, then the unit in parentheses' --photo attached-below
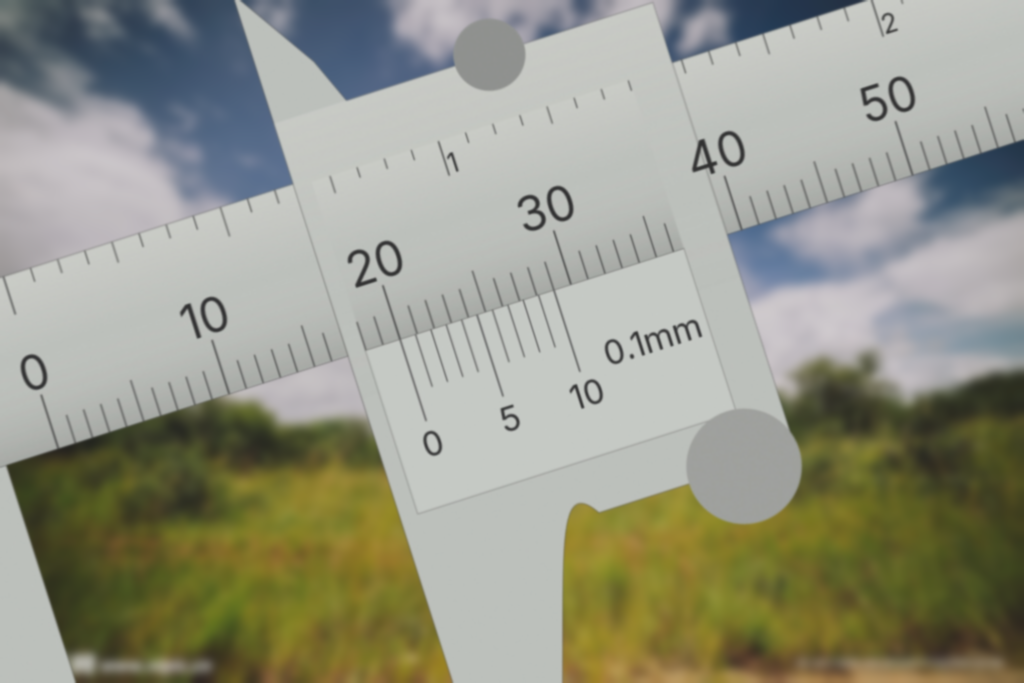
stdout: 20.0 (mm)
